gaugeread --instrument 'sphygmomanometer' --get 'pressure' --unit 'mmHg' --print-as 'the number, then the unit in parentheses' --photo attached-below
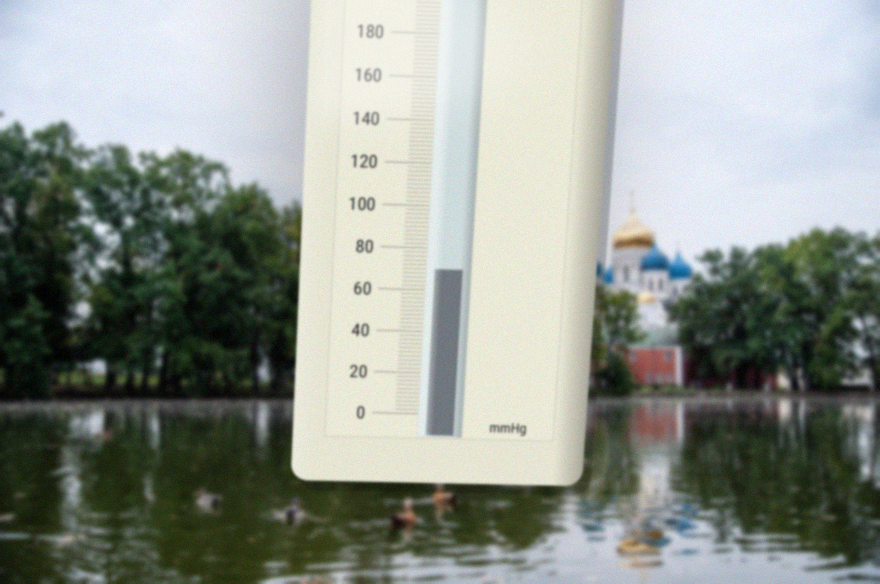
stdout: 70 (mmHg)
